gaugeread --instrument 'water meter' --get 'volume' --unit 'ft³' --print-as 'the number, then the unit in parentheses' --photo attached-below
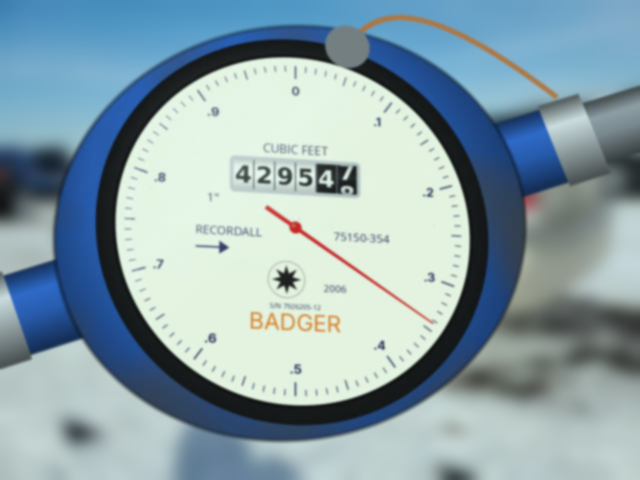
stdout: 429547.34 (ft³)
